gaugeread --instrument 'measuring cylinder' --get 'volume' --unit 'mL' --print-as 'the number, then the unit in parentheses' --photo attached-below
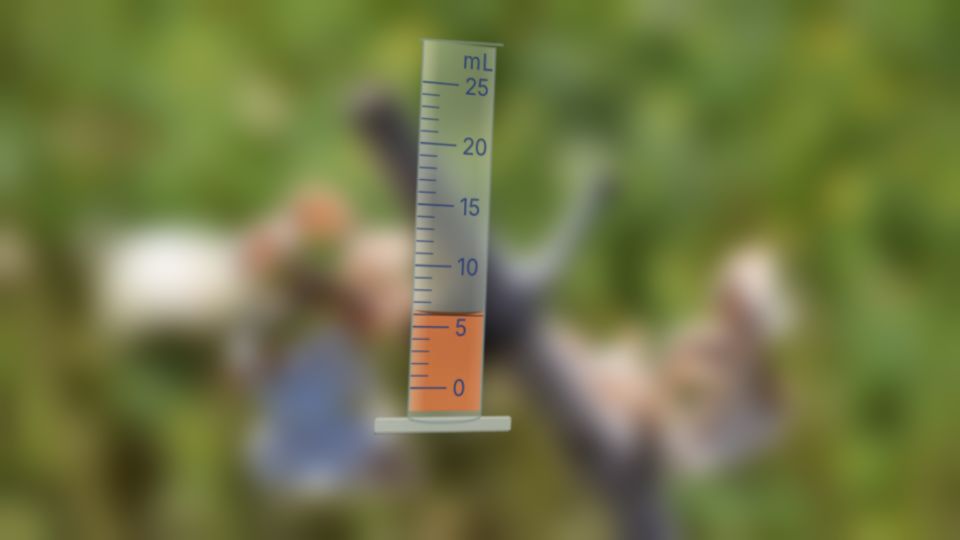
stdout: 6 (mL)
